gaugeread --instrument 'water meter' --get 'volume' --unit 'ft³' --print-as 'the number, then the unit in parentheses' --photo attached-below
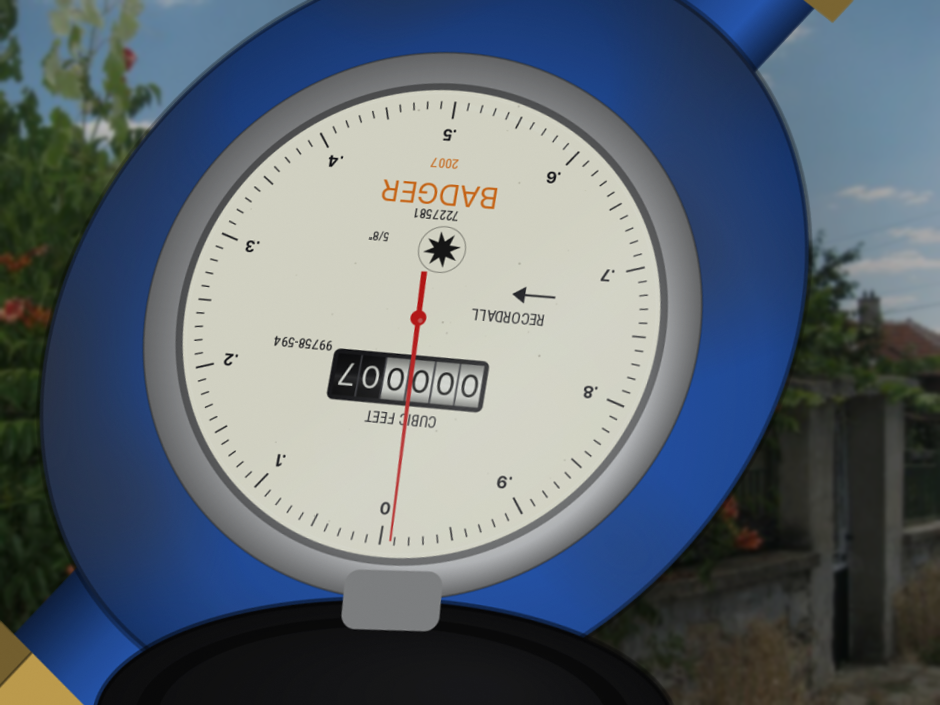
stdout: 6.99 (ft³)
